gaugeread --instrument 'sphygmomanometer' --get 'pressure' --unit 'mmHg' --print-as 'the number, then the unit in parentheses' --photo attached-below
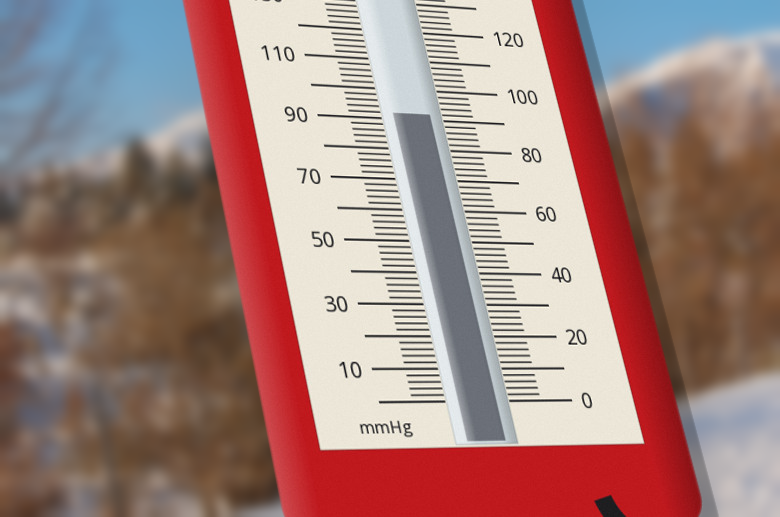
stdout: 92 (mmHg)
